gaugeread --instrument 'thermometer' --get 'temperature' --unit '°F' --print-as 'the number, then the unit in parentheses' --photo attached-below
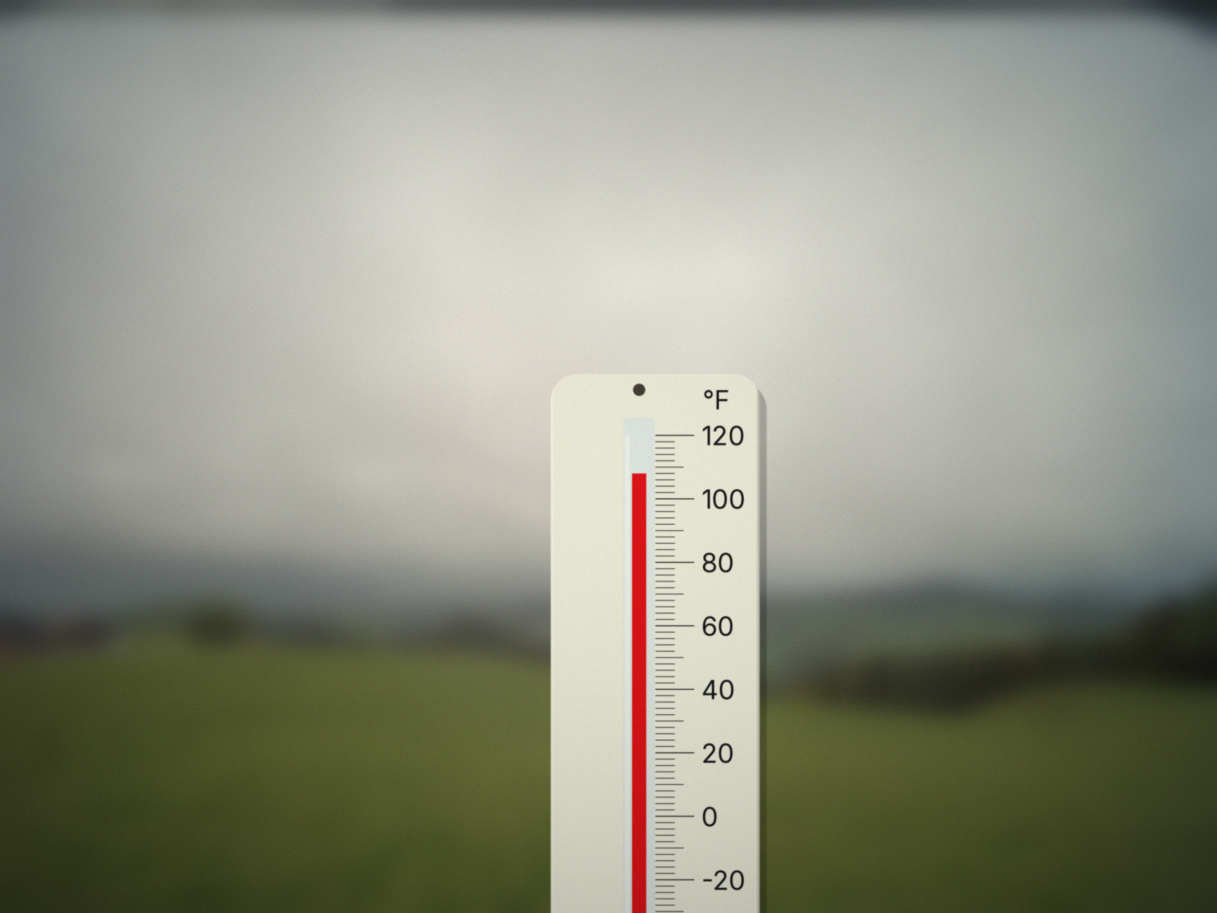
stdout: 108 (°F)
